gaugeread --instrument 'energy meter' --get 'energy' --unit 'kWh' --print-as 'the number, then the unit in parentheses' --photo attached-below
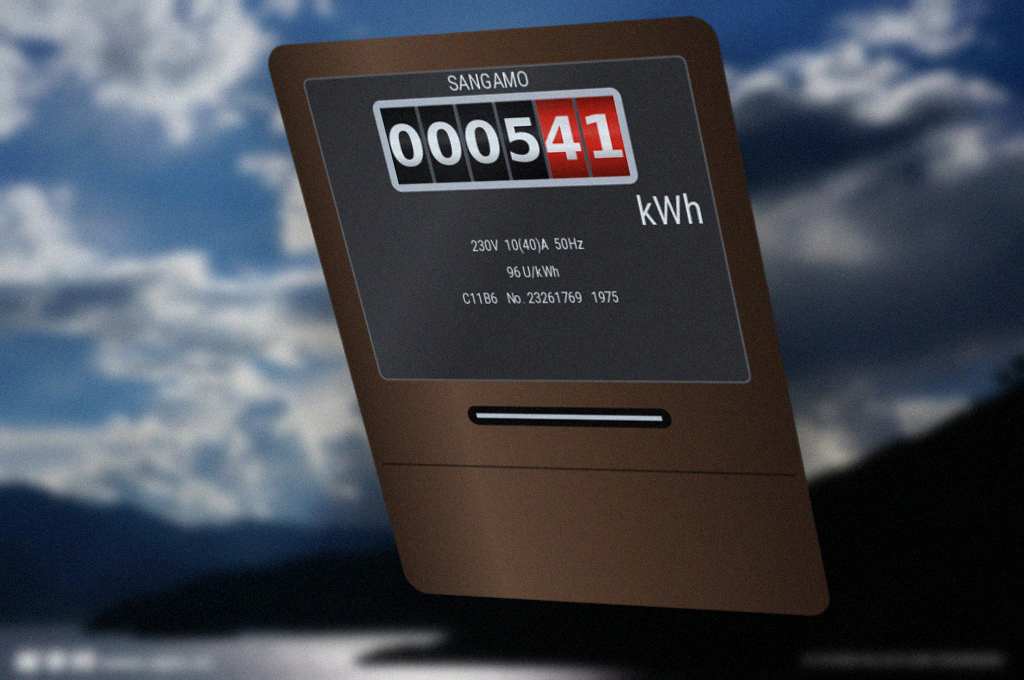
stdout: 5.41 (kWh)
